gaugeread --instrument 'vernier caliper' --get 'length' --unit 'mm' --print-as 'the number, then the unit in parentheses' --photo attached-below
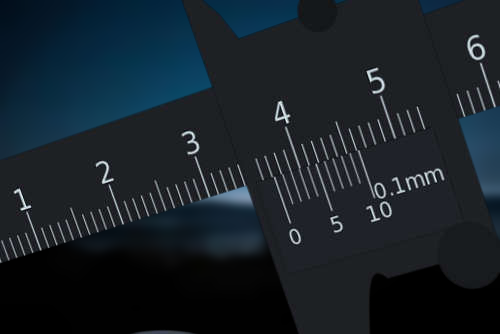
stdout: 37.2 (mm)
